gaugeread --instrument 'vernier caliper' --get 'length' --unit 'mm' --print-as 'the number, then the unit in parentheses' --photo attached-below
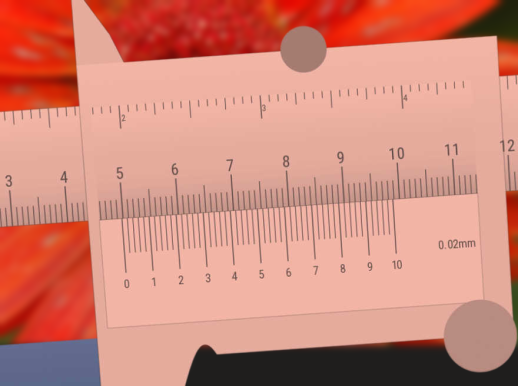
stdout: 49.8 (mm)
